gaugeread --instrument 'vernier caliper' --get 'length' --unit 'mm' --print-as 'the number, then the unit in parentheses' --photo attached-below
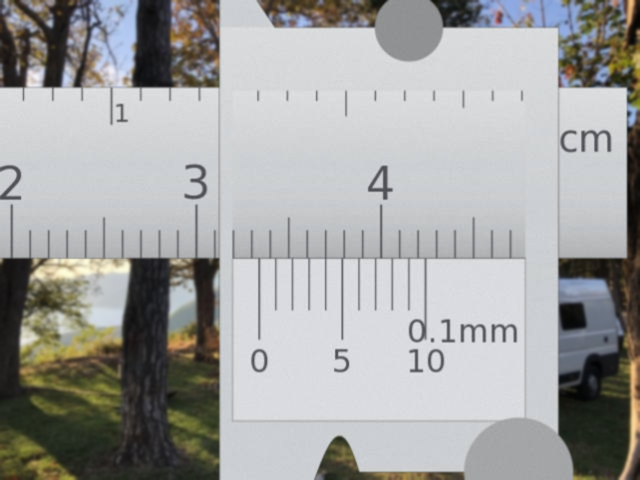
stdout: 33.4 (mm)
